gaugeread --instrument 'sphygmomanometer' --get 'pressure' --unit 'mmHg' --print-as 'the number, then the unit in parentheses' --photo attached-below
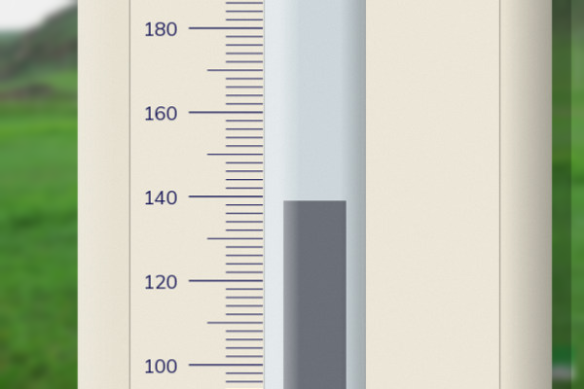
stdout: 139 (mmHg)
